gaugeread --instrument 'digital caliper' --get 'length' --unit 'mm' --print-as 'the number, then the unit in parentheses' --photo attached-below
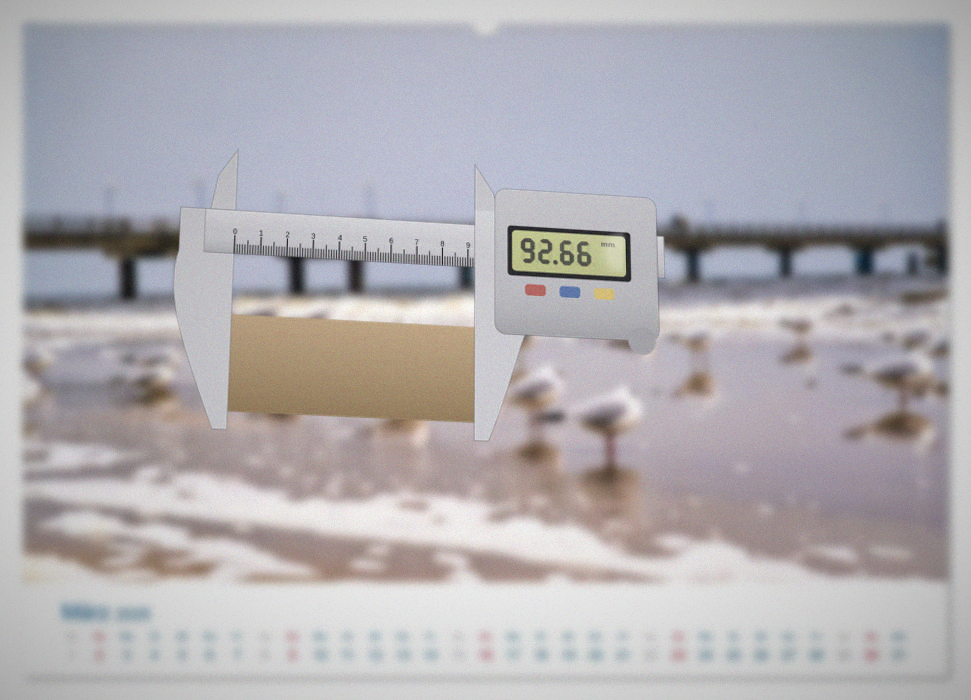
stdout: 92.66 (mm)
